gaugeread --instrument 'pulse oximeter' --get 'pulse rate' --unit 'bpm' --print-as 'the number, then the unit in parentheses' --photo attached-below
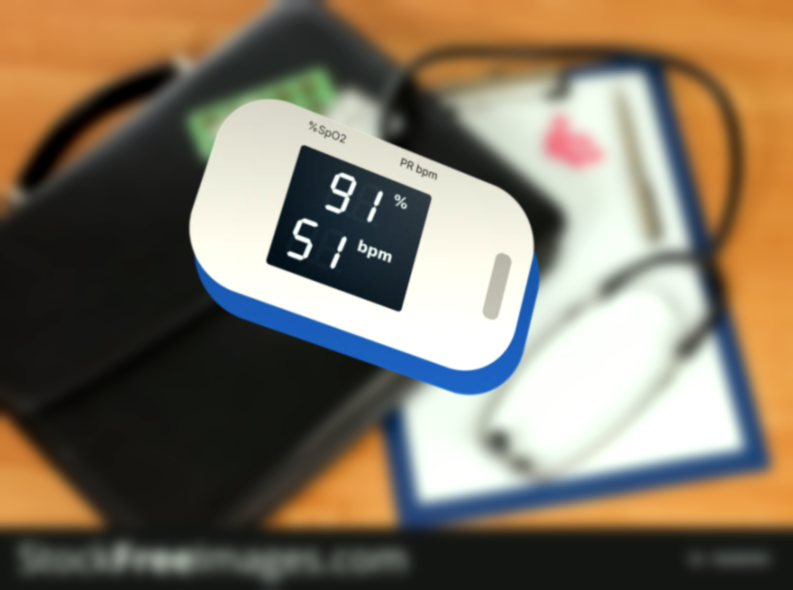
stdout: 51 (bpm)
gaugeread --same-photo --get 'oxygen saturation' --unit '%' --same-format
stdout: 91 (%)
